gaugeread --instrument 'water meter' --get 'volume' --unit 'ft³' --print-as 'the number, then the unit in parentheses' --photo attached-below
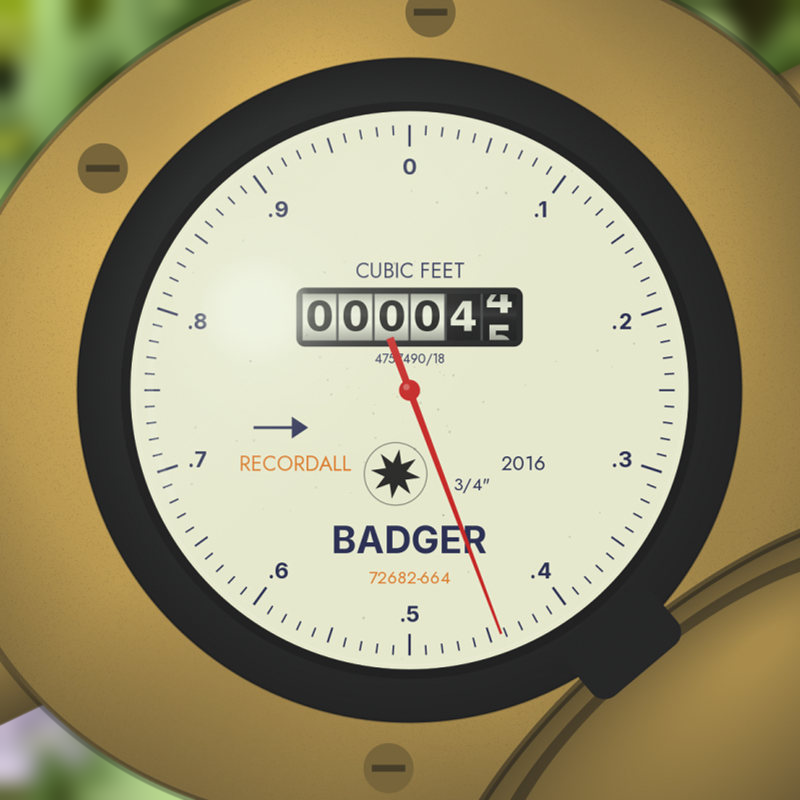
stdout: 44.44 (ft³)
